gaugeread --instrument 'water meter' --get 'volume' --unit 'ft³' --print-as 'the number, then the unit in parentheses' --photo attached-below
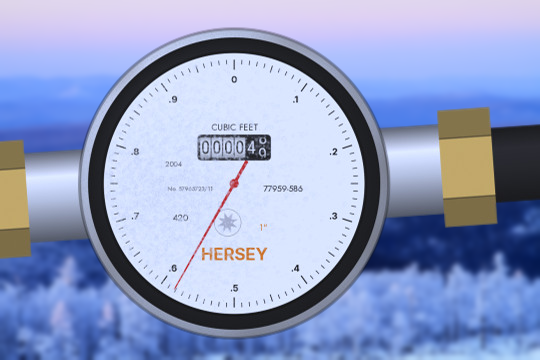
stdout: 48.58 (ft³)
